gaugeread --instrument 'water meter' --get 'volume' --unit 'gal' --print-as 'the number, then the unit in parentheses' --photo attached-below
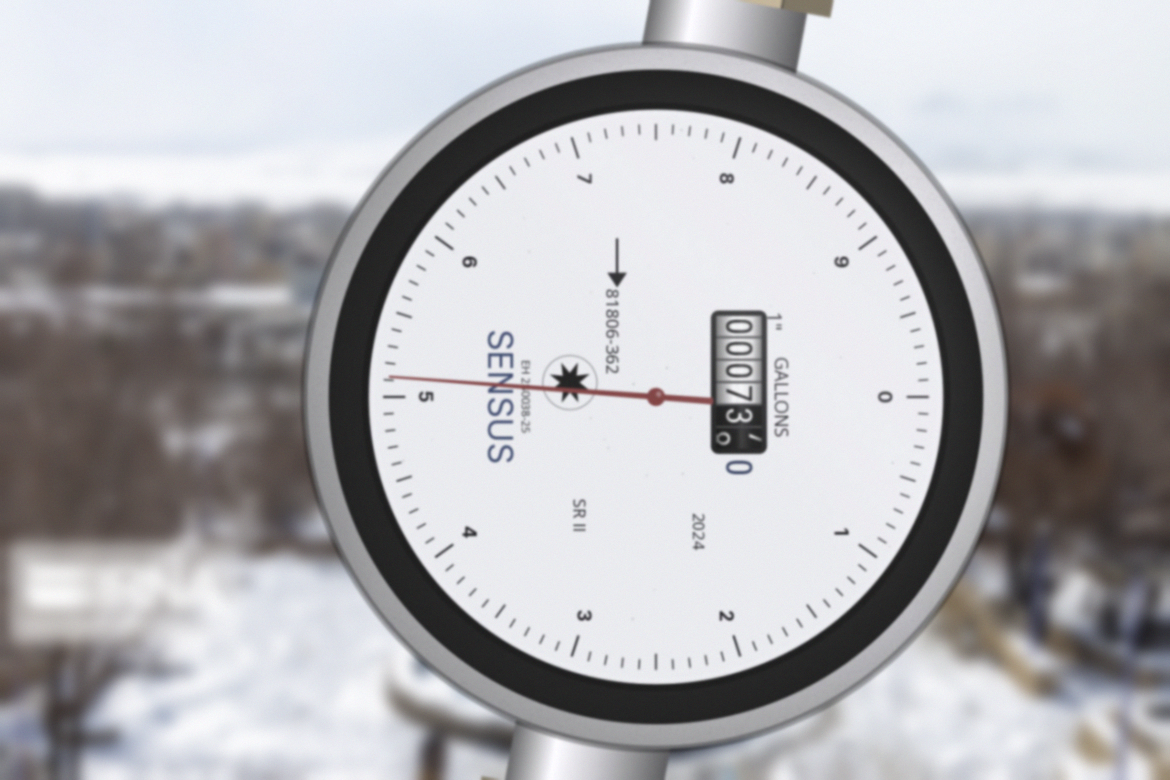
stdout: 7375.1 (gal)
